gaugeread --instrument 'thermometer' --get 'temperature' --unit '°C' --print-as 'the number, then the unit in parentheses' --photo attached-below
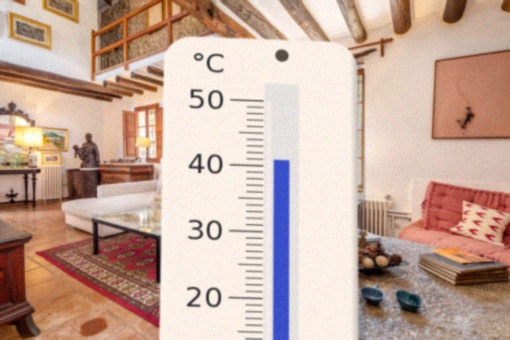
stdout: 41 (°C)
